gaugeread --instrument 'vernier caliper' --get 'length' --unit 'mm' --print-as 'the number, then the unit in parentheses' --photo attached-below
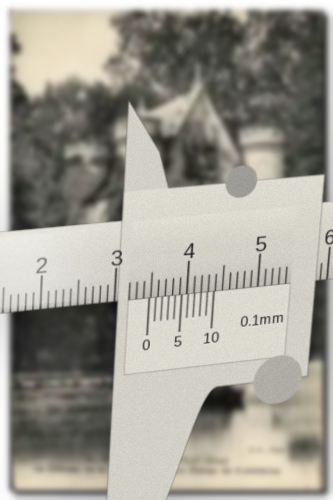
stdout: 34.8 (mm)
